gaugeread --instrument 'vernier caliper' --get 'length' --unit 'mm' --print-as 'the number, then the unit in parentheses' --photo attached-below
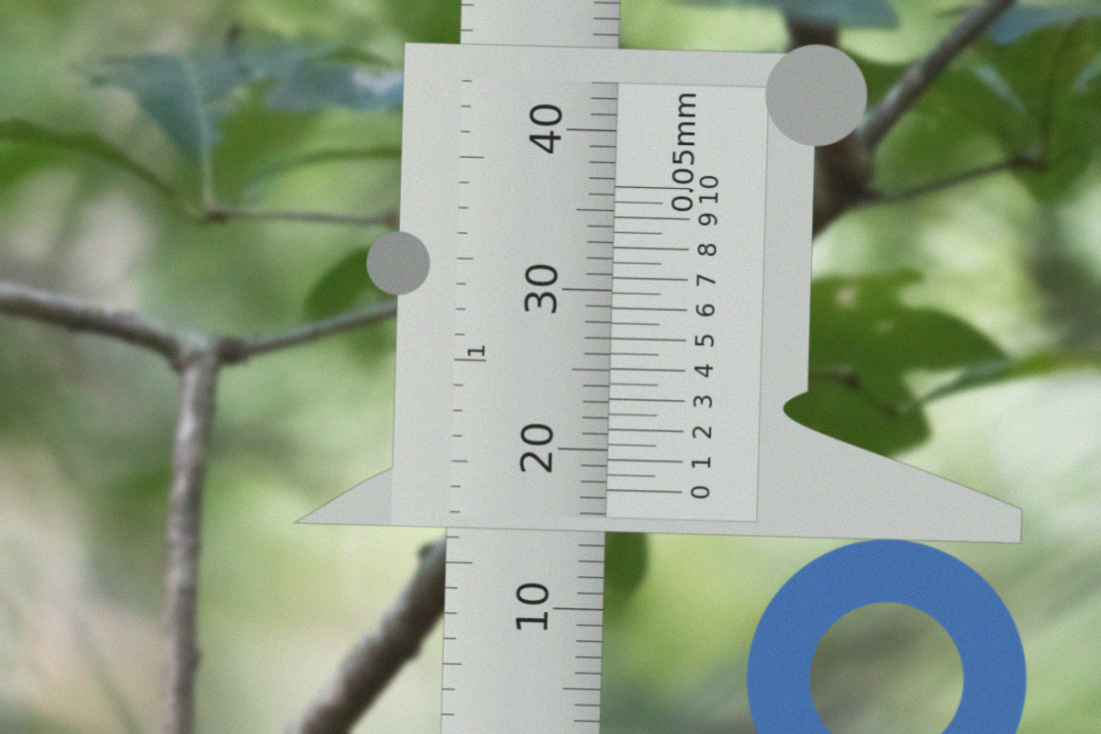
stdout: 17.5 (mm)
